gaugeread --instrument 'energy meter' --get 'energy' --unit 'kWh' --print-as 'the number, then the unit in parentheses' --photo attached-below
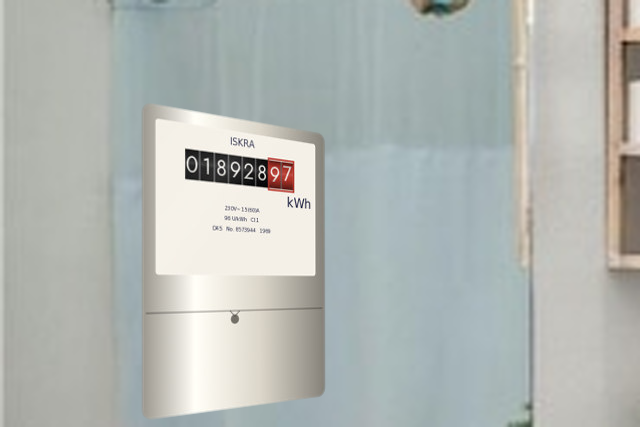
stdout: 18928.97 (kWh)
